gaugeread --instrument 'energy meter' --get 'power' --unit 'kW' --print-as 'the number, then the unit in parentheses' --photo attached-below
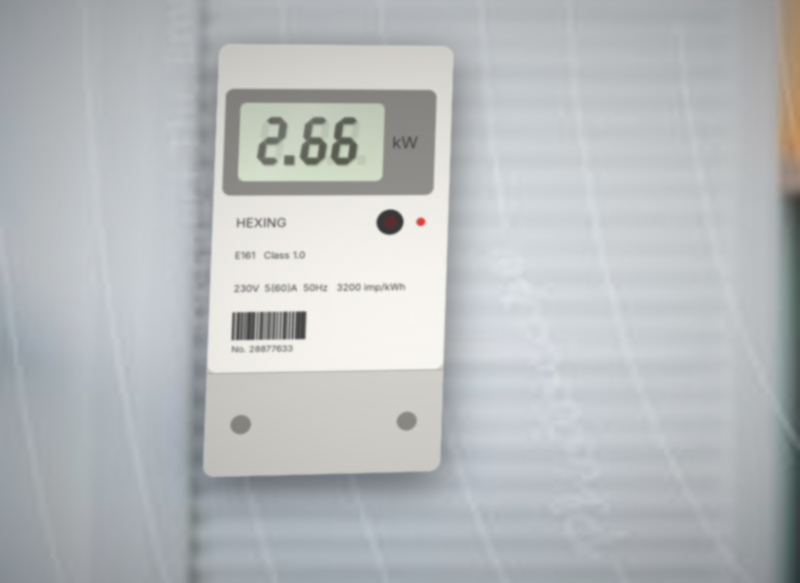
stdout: 2.66 (kW)
